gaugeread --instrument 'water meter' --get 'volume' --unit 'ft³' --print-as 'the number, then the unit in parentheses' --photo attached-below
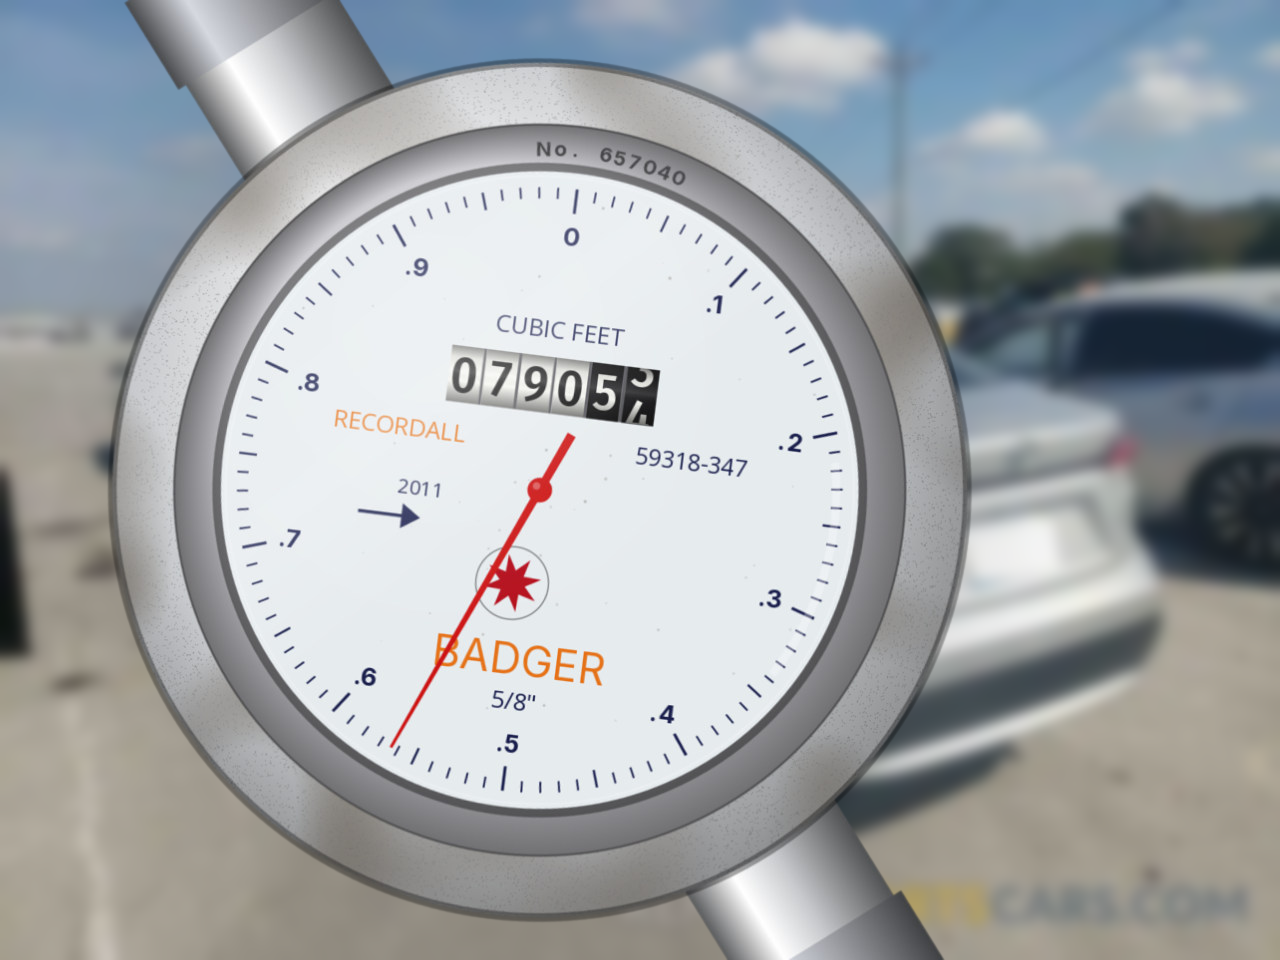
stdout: 79053.56 (ft³)
